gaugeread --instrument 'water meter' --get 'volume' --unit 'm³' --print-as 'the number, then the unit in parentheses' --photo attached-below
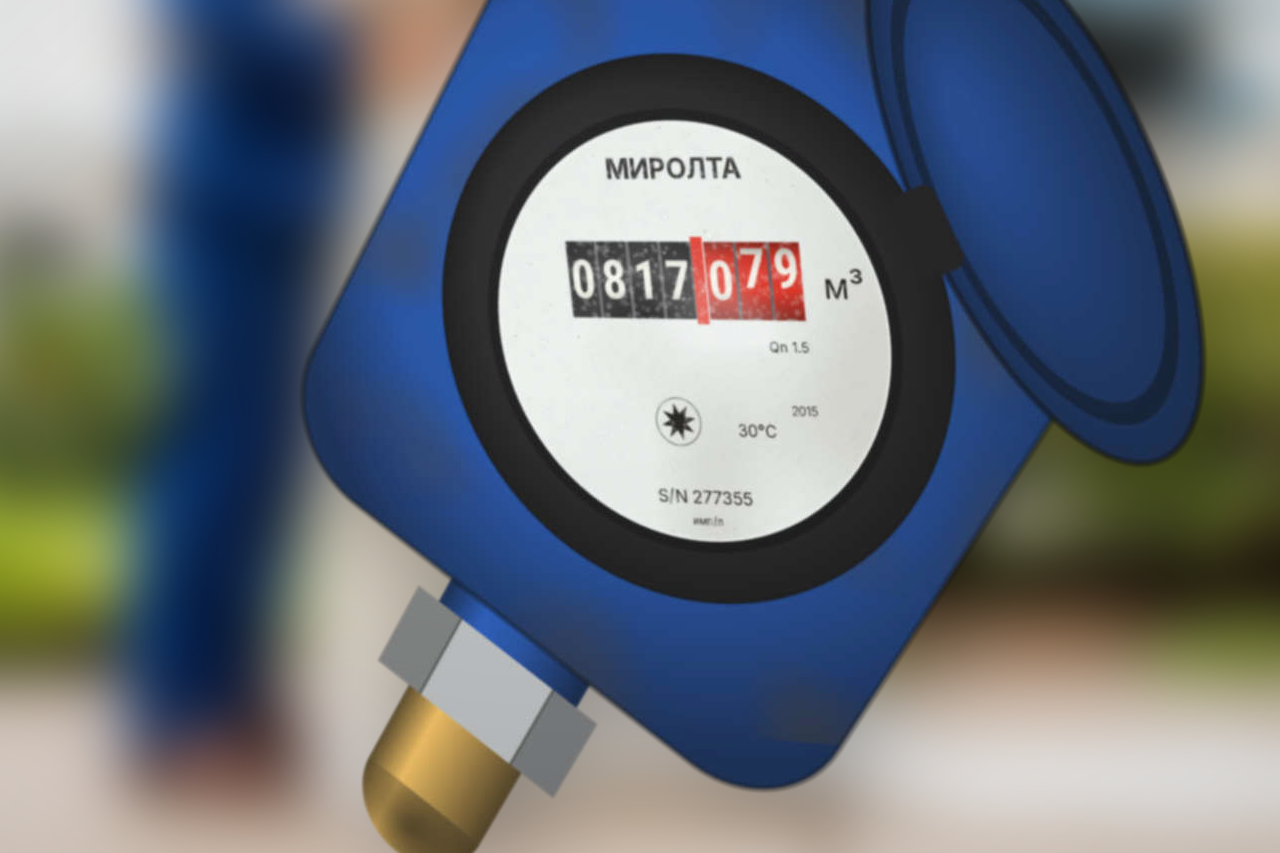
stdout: 817.079 (m³)
